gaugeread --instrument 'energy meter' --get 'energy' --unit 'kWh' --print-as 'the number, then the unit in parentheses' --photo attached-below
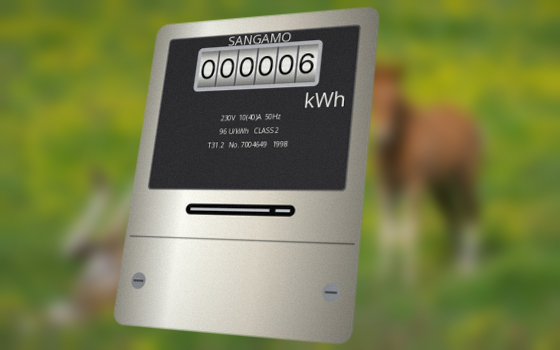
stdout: 6 (kWh)
